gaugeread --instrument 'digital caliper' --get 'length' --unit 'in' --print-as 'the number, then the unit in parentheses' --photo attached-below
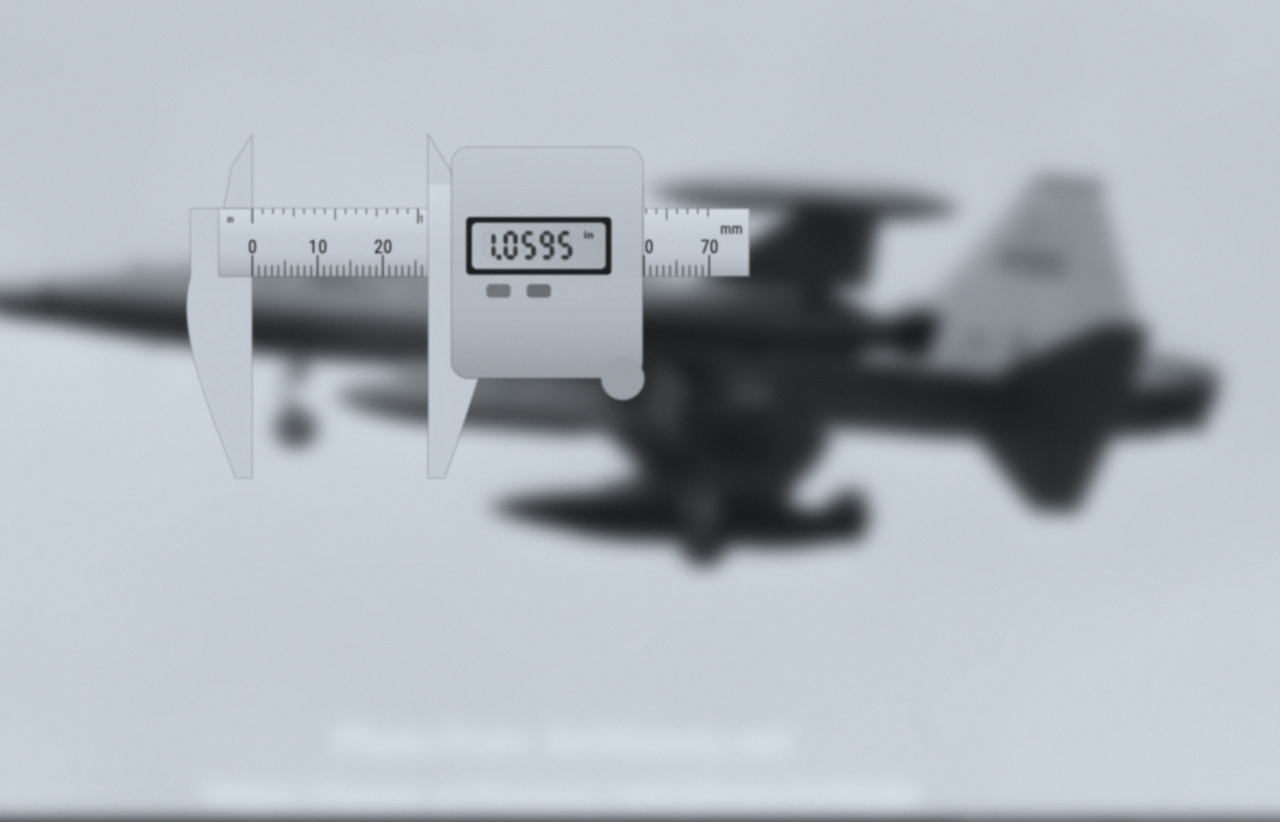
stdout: 1.0595 (in)
